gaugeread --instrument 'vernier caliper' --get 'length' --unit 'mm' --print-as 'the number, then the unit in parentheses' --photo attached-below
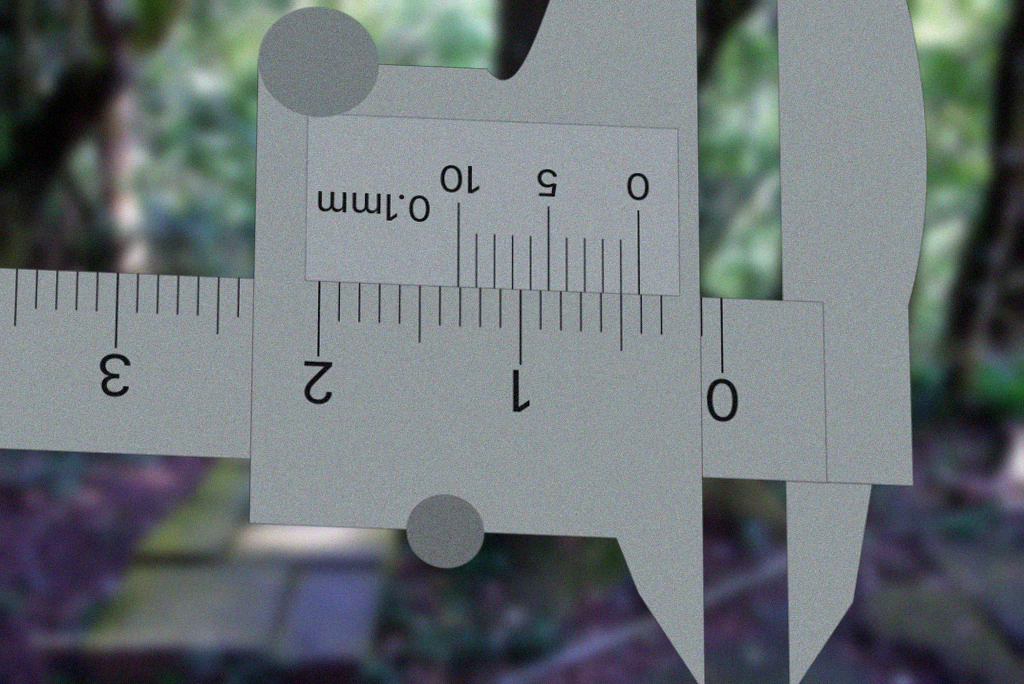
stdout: 4.1 (mm)
